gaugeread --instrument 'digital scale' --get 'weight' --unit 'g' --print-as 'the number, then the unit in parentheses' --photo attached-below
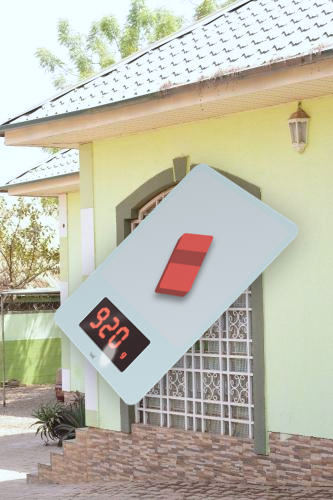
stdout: 920 (g)
